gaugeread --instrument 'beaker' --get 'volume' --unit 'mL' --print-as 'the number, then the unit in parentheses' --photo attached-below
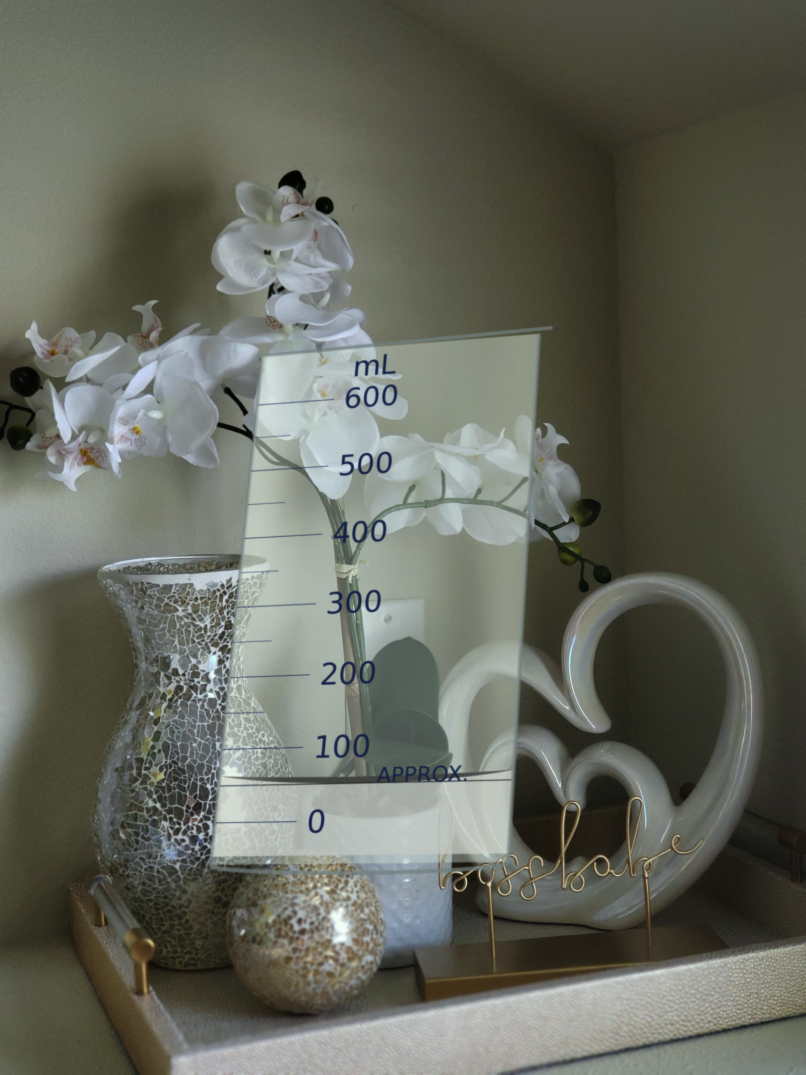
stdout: 50 (mL)
